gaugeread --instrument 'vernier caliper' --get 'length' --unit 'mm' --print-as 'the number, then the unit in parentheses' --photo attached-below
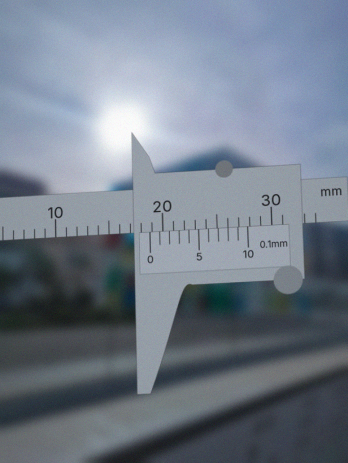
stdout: 18.8 (mm)
